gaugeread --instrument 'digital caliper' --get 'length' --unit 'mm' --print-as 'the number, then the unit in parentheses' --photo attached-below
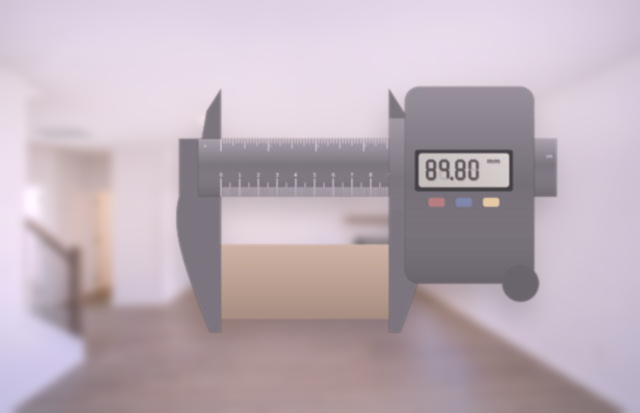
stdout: 89.80 (mm)
